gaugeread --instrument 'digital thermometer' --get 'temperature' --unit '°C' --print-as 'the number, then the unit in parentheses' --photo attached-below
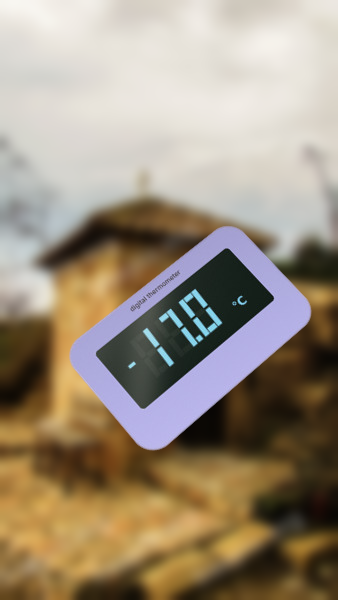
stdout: -17.0 (°C)
